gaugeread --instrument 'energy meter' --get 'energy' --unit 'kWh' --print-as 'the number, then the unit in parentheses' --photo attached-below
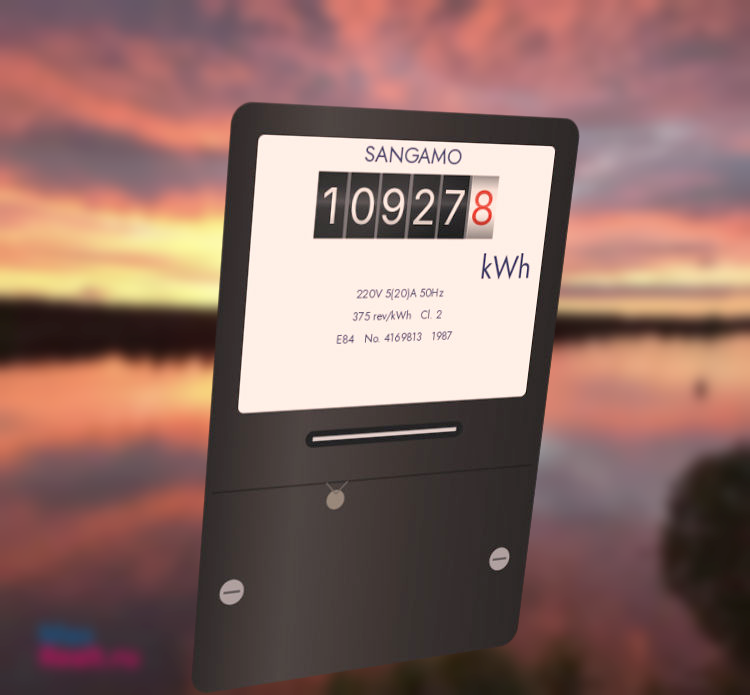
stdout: 10927.8 (kWh)
